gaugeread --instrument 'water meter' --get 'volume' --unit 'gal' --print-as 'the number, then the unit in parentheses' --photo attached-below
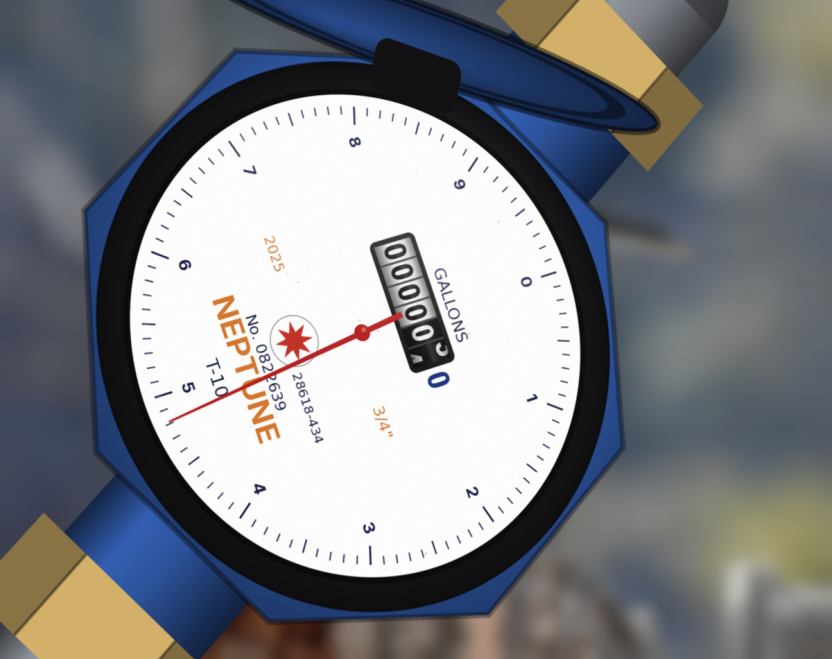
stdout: 34.8 (gal)
